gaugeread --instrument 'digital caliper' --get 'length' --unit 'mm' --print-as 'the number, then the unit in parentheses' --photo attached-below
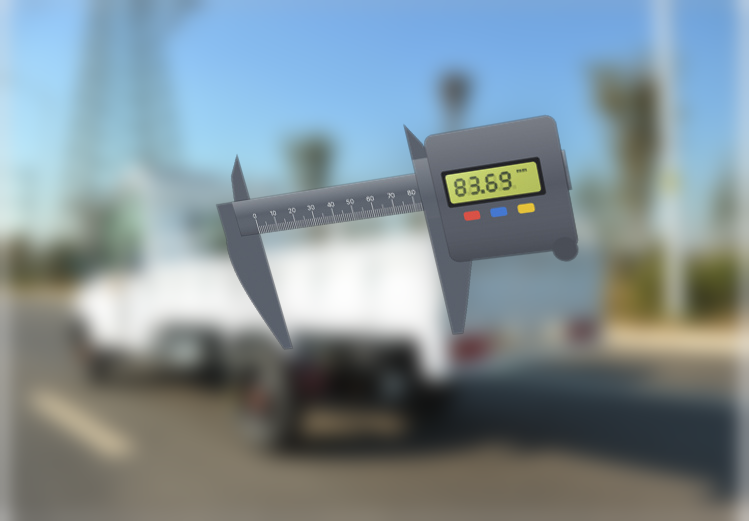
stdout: 83.69 (mm)
